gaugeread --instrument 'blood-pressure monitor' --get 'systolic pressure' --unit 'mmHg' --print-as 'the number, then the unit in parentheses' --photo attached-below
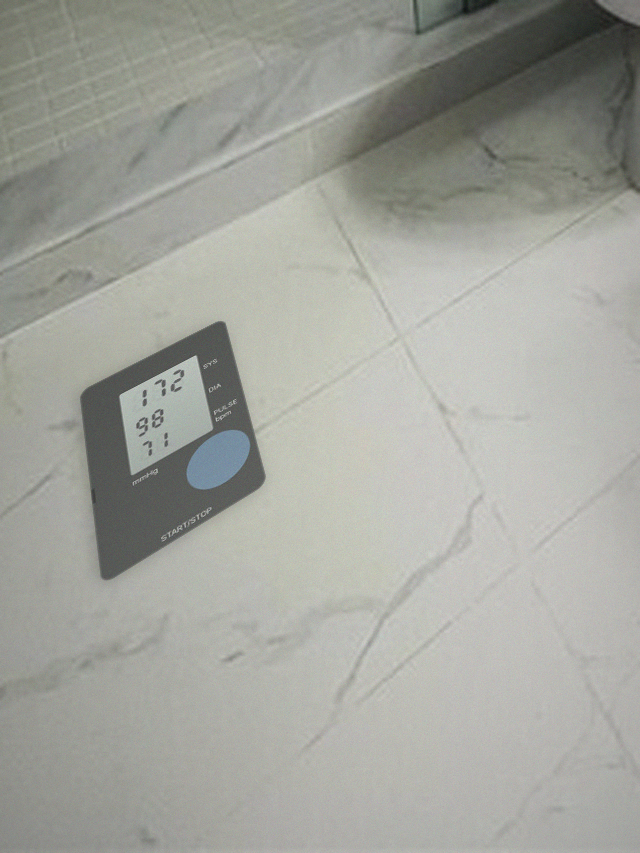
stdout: 172 (mmHg)
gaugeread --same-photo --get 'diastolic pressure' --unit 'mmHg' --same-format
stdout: 98 (mmHg)
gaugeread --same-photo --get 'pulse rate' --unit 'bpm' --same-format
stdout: 71 (bpm)
